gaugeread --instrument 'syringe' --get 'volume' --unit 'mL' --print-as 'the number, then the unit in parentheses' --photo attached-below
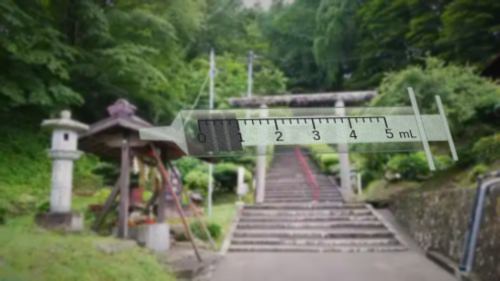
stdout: 0 (mL)
